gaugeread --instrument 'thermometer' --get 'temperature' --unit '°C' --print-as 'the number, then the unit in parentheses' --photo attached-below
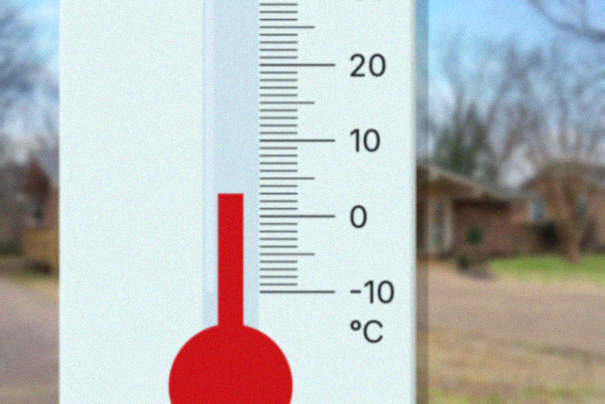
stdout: 3 (°C)
